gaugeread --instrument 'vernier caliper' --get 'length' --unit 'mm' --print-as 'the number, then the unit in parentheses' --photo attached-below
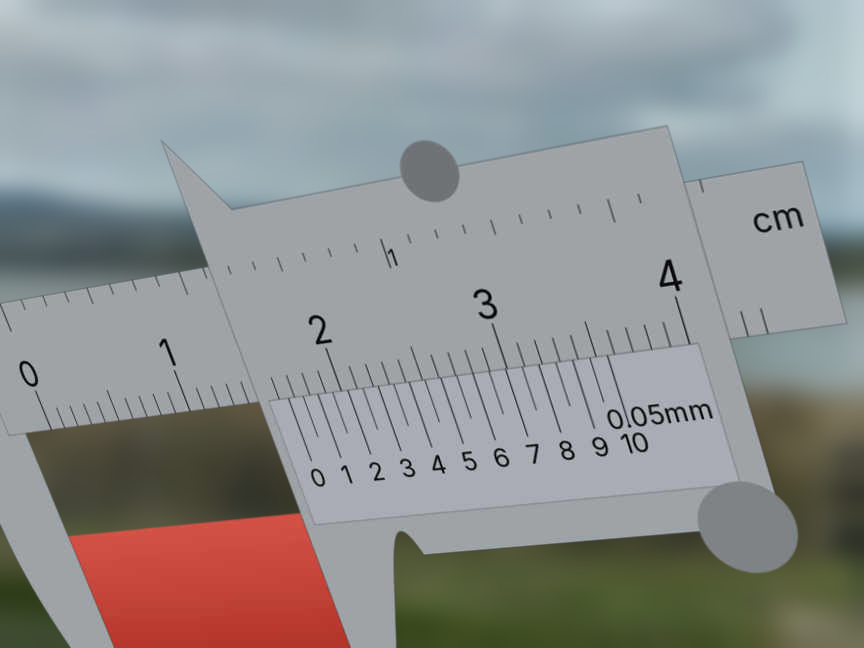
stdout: 16.6 (mm)
